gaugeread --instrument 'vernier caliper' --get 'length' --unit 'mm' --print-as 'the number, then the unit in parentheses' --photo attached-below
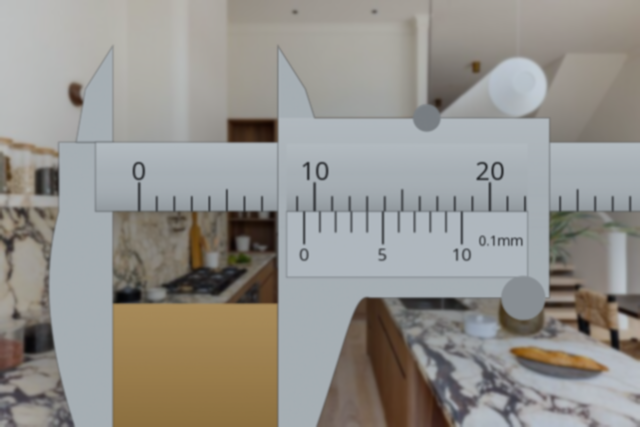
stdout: 9.4 (mm)
